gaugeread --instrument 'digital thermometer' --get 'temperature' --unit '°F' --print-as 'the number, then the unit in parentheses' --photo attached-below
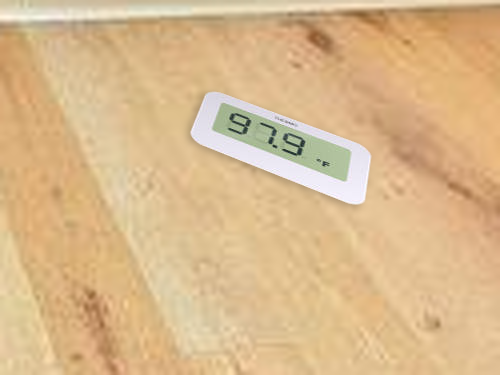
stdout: 97.9 (°F)
